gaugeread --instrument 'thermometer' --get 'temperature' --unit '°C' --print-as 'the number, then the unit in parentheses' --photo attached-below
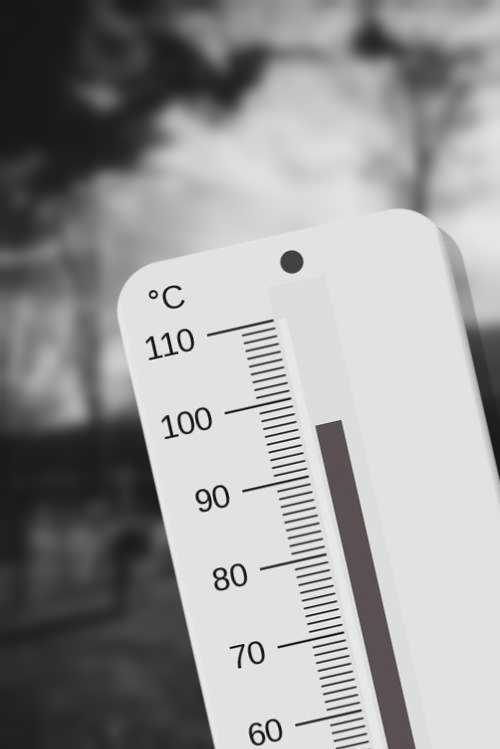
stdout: 96 (°C)
